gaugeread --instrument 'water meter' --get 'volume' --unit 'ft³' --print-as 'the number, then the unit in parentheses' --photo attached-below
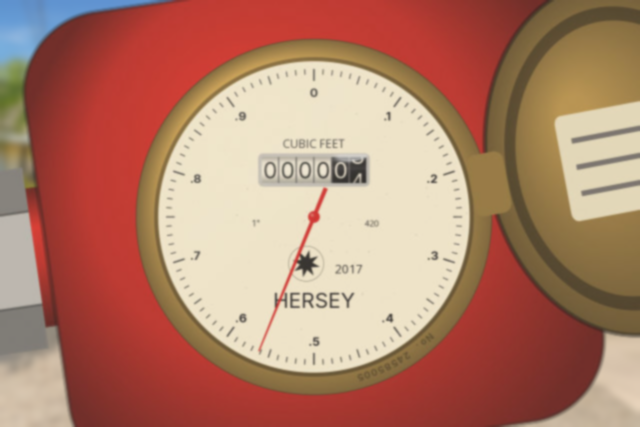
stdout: 3.56 (ft³)
